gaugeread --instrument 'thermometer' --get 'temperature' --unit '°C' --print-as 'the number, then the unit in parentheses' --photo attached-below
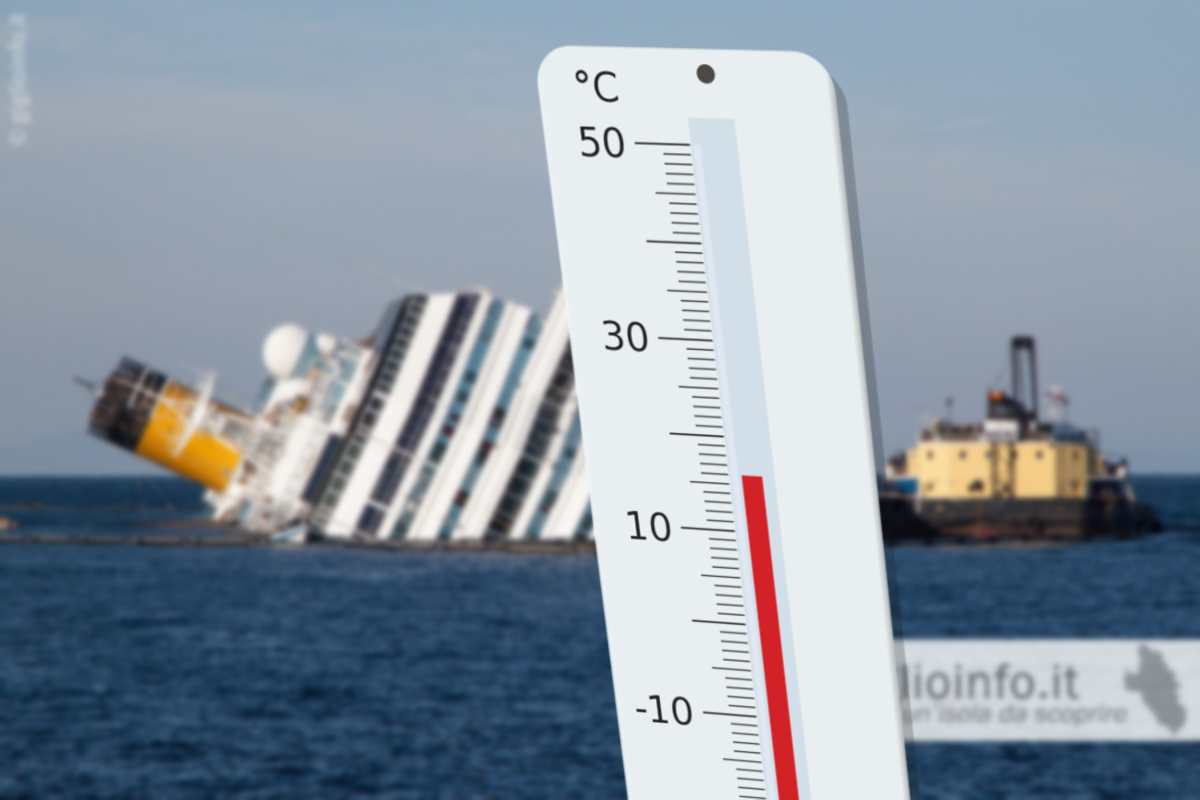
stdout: 16 (°C)
